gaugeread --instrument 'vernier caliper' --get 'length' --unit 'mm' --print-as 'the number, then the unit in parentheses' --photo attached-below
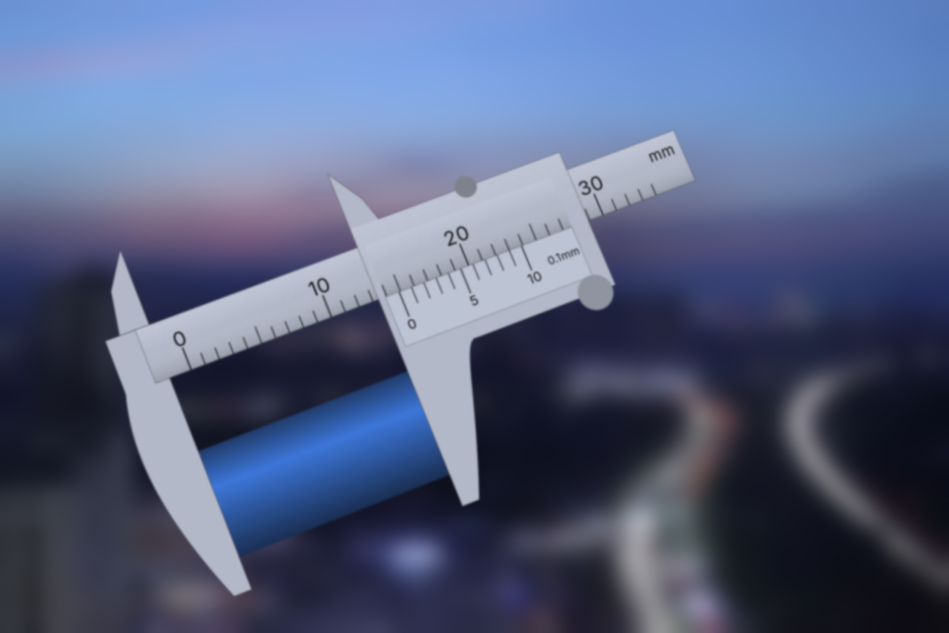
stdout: 14.9 (mm)
